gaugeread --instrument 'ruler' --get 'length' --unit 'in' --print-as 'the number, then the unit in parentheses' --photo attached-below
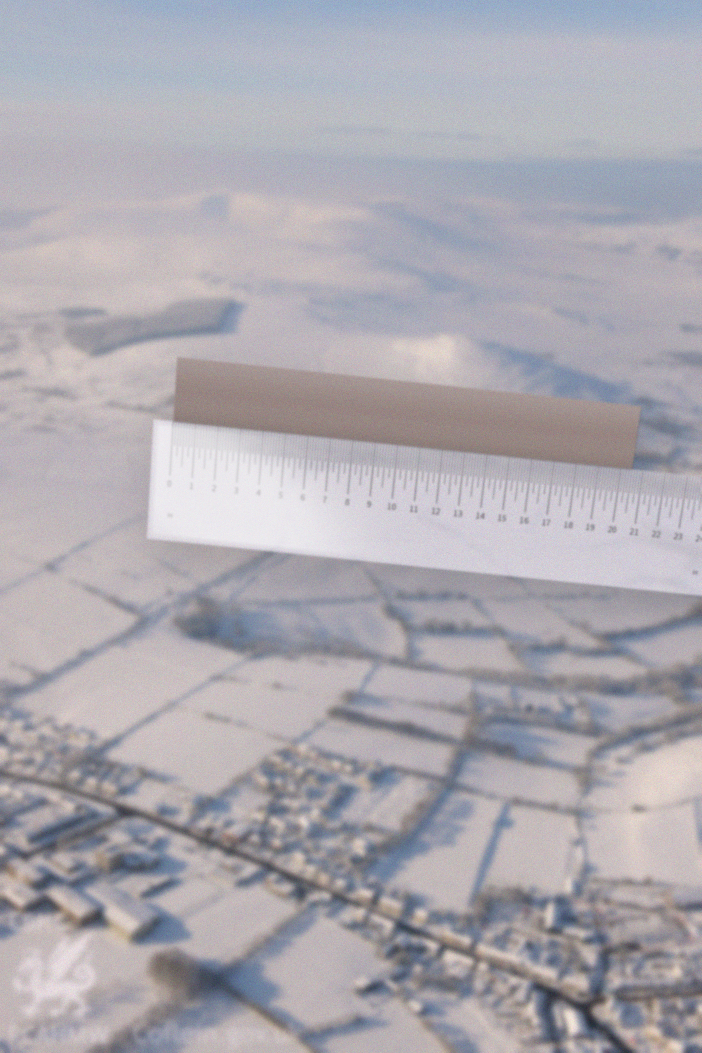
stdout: 20.5 (in)
